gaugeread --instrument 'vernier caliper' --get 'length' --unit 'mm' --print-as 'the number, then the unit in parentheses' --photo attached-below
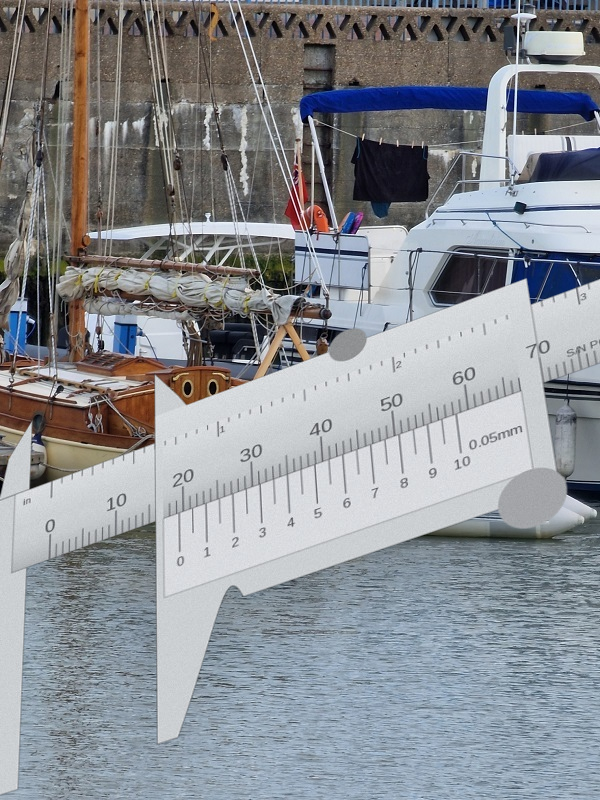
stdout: 19.4 (mm)
